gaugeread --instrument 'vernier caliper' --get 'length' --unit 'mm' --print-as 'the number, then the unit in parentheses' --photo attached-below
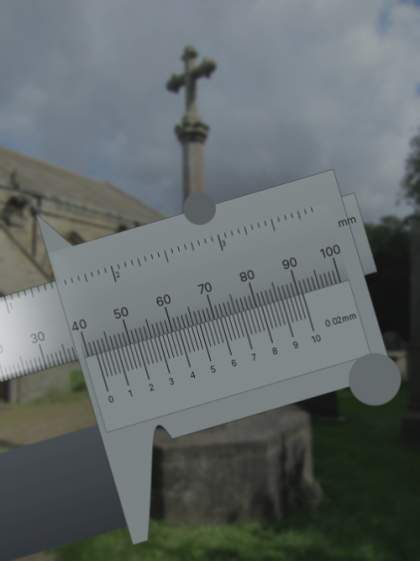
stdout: 42.0 (mm)
